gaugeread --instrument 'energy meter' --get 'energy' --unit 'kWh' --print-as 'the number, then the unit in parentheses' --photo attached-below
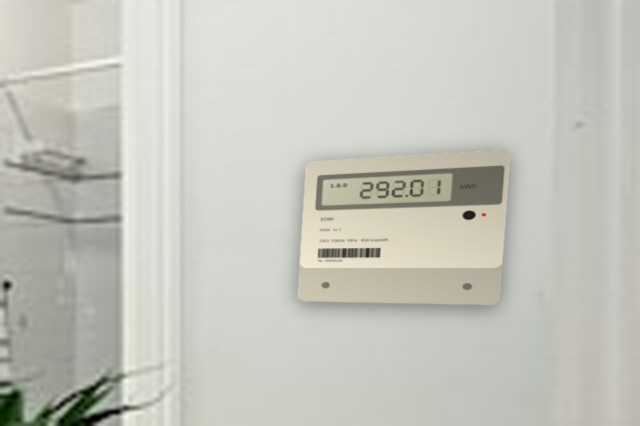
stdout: 292.01 (kWh)
